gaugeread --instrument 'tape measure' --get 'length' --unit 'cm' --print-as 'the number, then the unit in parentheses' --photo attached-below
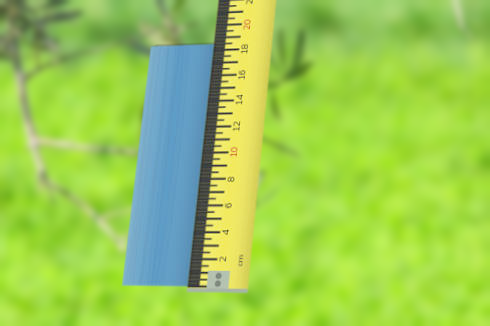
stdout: 18.5 (cm)
